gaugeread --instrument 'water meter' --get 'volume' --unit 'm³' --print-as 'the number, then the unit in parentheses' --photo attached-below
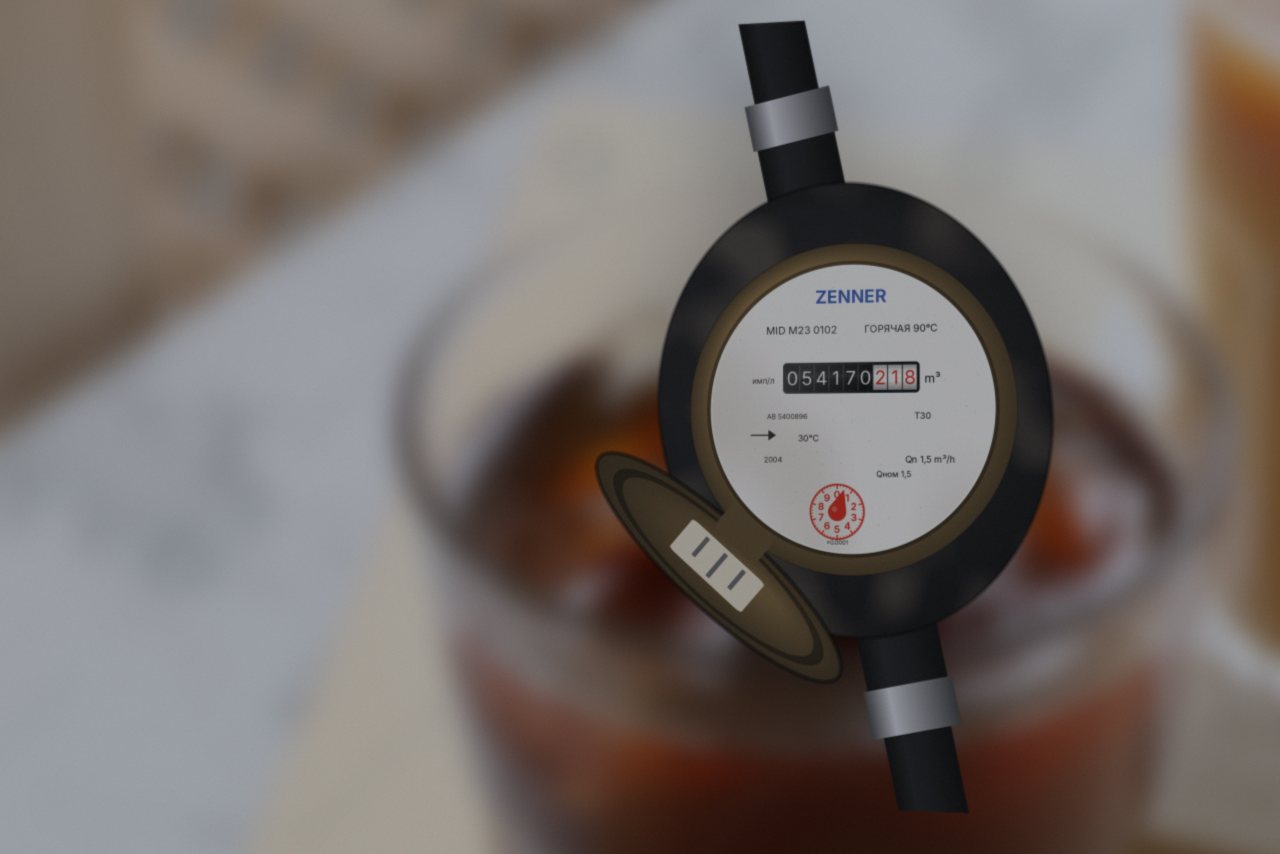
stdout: 54170.2180 (m³)
